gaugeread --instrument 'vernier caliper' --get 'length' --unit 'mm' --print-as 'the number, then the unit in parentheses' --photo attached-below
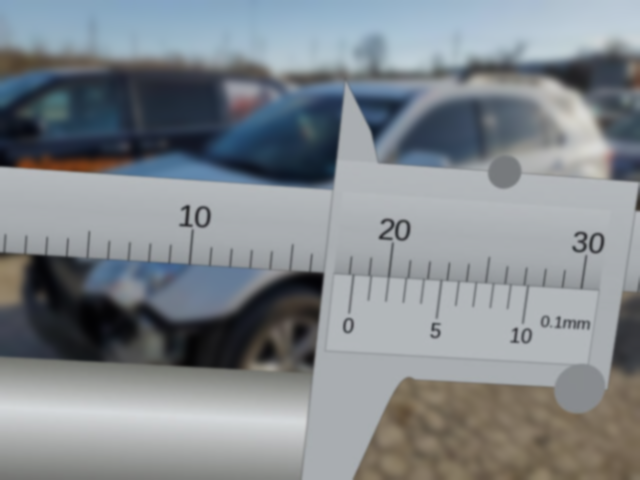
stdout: 18.2 (mm)
